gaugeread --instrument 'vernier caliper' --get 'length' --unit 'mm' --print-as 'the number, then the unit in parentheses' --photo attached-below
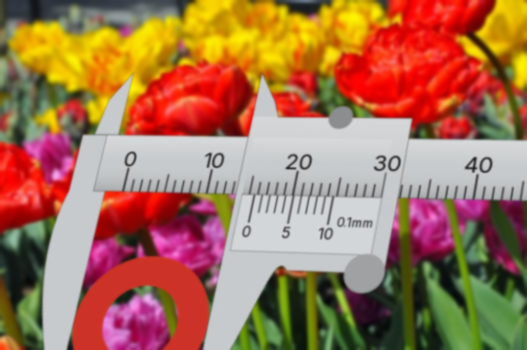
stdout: 15.6 (mm)
